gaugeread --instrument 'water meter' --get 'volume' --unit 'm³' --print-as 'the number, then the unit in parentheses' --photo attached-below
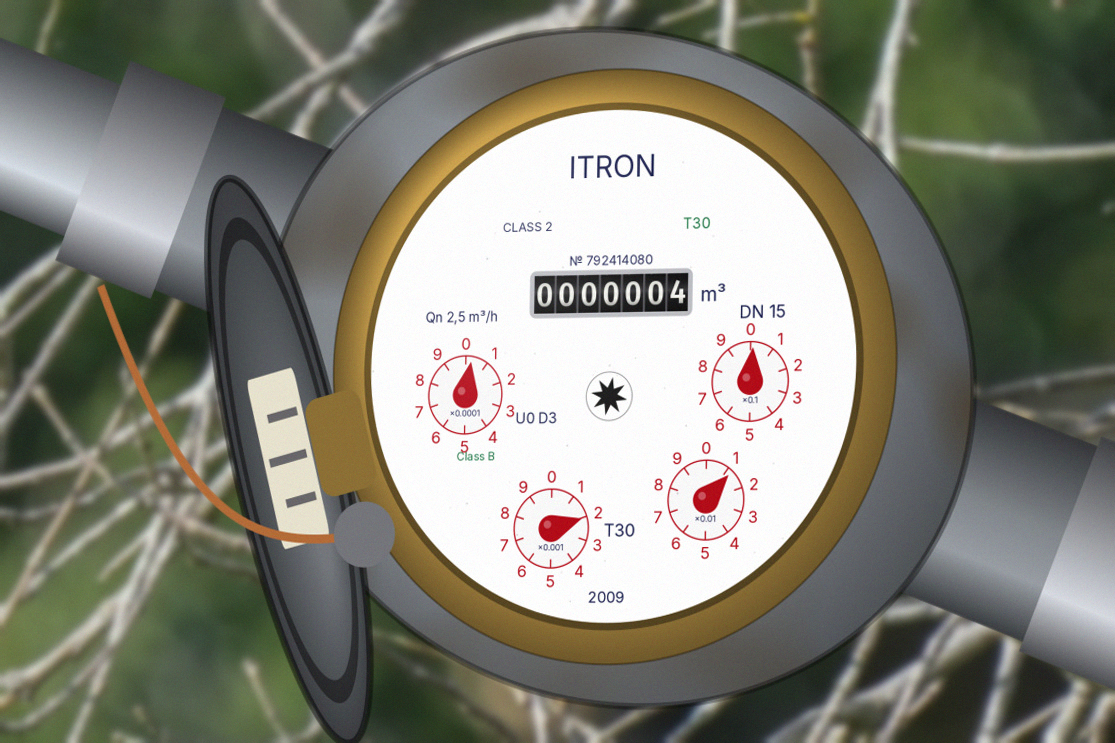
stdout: 4.0120 (m³)
